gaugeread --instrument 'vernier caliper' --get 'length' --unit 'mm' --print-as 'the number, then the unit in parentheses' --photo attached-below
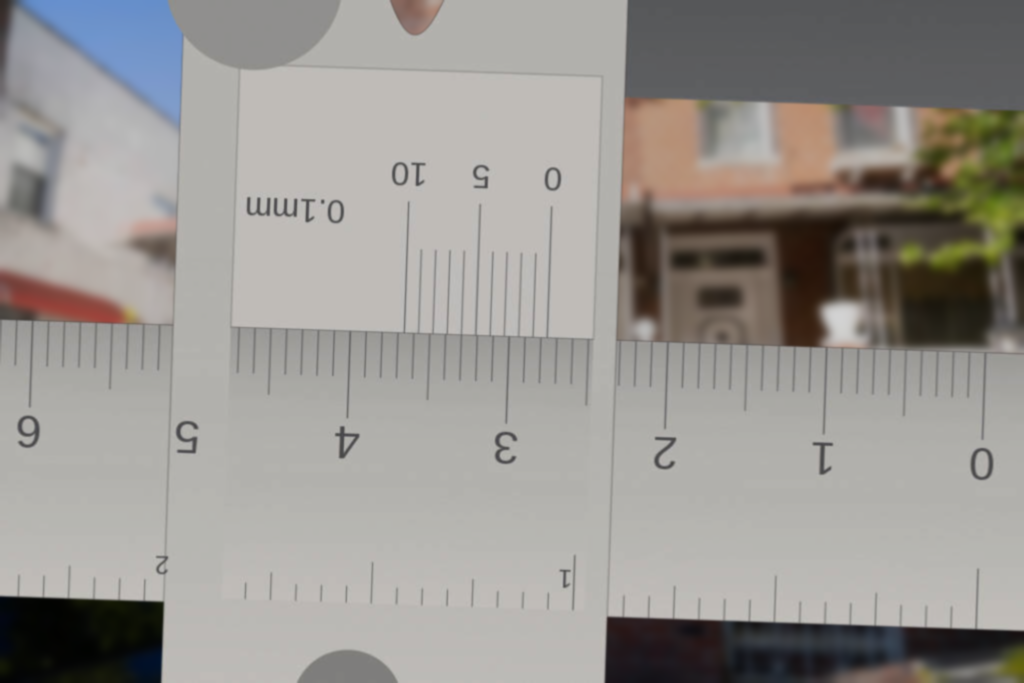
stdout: 27.6 (mm)
